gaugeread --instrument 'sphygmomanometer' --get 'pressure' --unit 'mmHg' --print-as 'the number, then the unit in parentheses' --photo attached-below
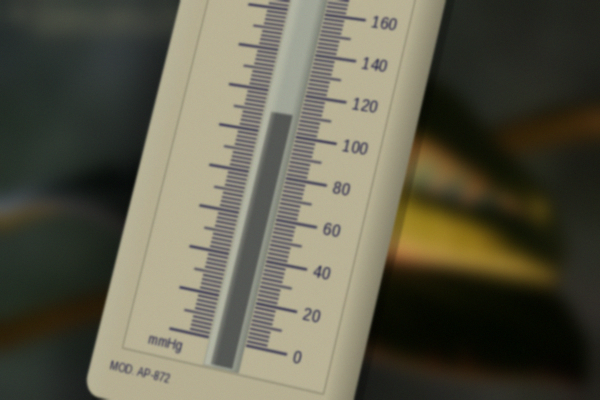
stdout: 110 (mmHg)
